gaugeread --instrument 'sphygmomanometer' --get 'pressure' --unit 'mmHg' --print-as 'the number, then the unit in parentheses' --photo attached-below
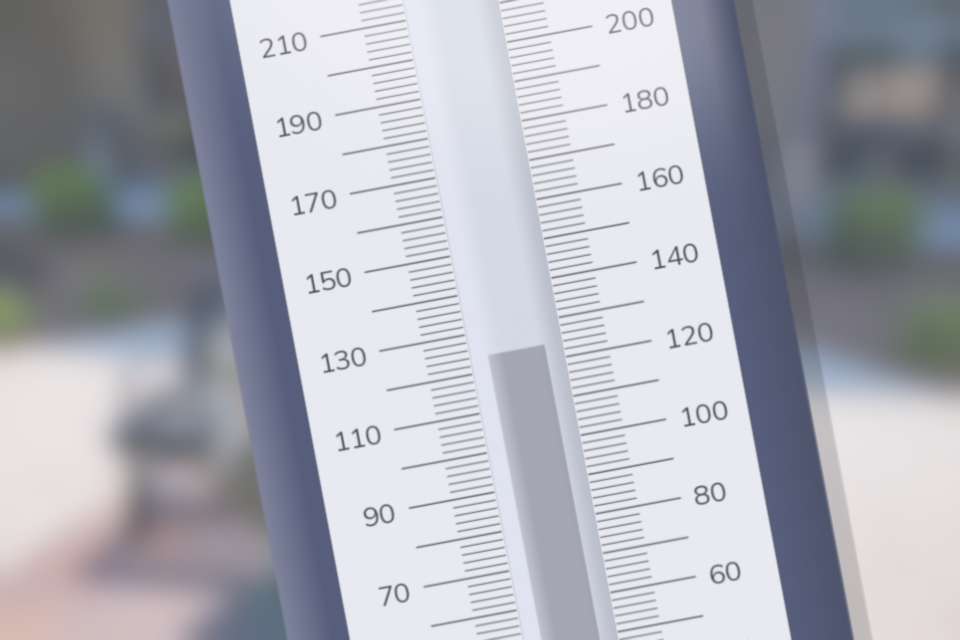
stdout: 124 (mmHg)
